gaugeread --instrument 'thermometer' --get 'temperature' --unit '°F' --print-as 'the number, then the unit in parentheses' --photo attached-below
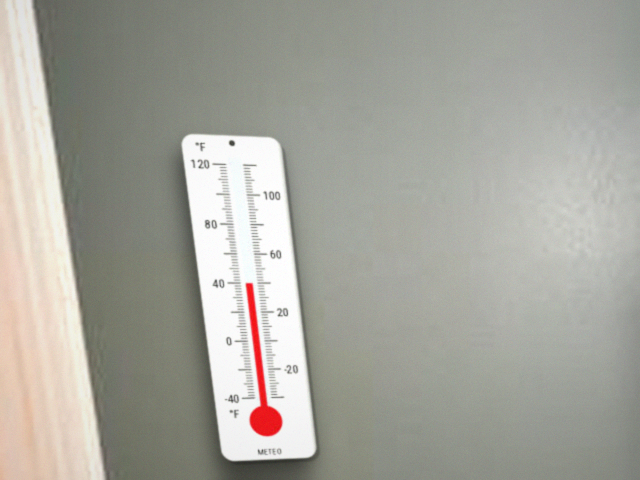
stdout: 40 (°F)
